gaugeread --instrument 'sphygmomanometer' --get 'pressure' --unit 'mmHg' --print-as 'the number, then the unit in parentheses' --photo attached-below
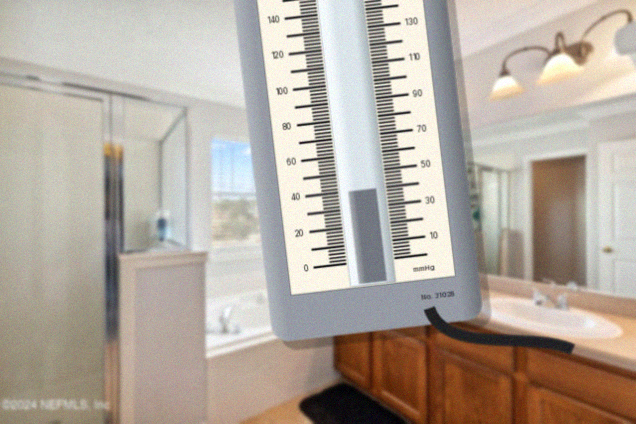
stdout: 40 (mmHg)
